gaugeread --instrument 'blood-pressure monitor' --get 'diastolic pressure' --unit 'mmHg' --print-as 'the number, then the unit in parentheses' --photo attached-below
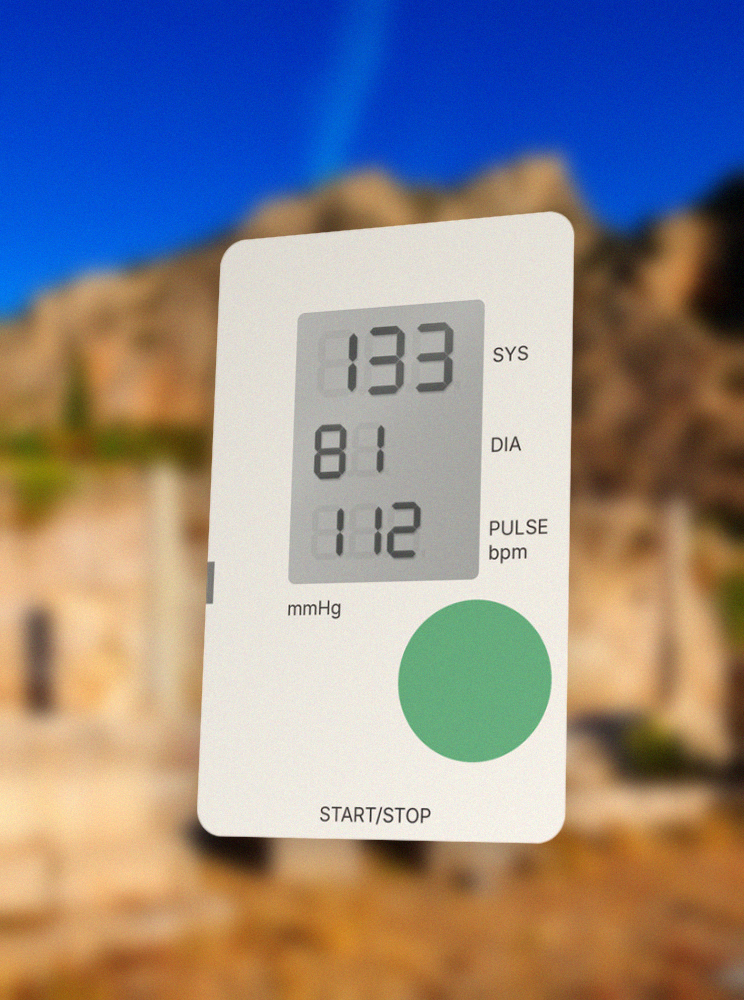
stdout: 81 (mmHg)
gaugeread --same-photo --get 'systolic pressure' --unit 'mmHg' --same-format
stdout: 133 (mmHg)
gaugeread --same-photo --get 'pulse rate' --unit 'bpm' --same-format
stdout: 112 (bpm)
